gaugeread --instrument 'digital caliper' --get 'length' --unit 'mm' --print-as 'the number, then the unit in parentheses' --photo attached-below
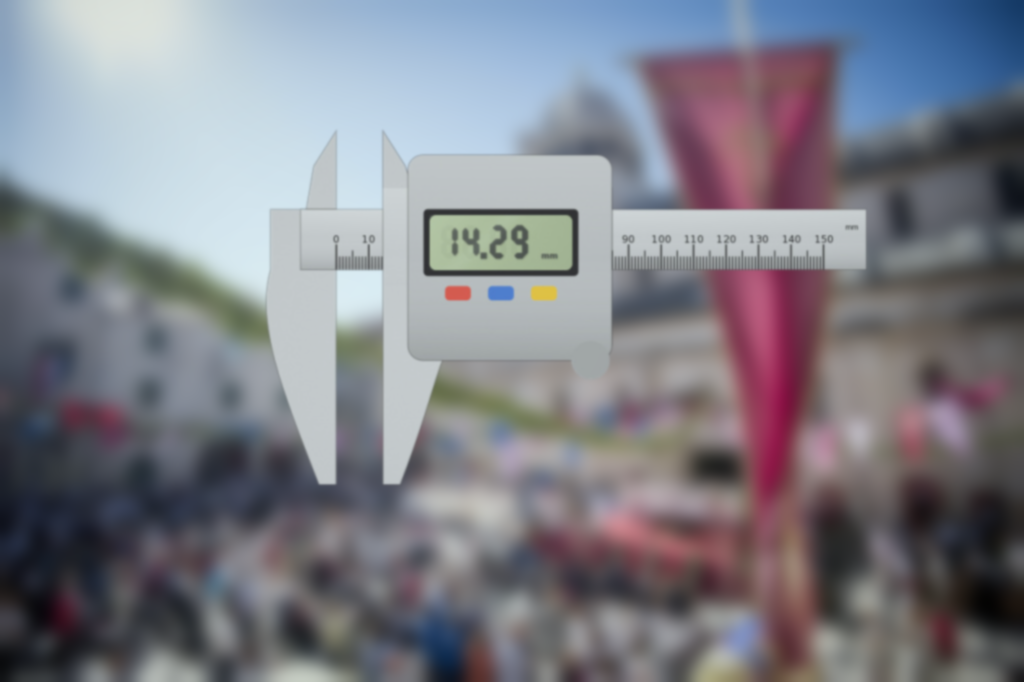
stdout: 14.29 (mm)
